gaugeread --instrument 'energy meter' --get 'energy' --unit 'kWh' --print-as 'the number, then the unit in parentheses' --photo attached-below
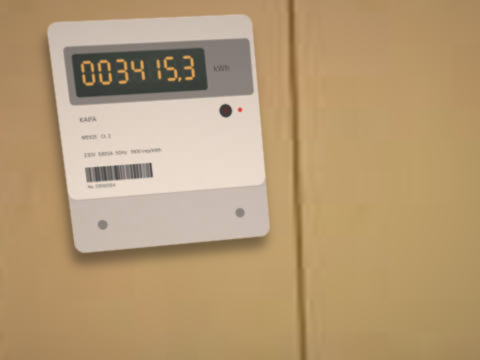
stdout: 3415.3 (kWh)
